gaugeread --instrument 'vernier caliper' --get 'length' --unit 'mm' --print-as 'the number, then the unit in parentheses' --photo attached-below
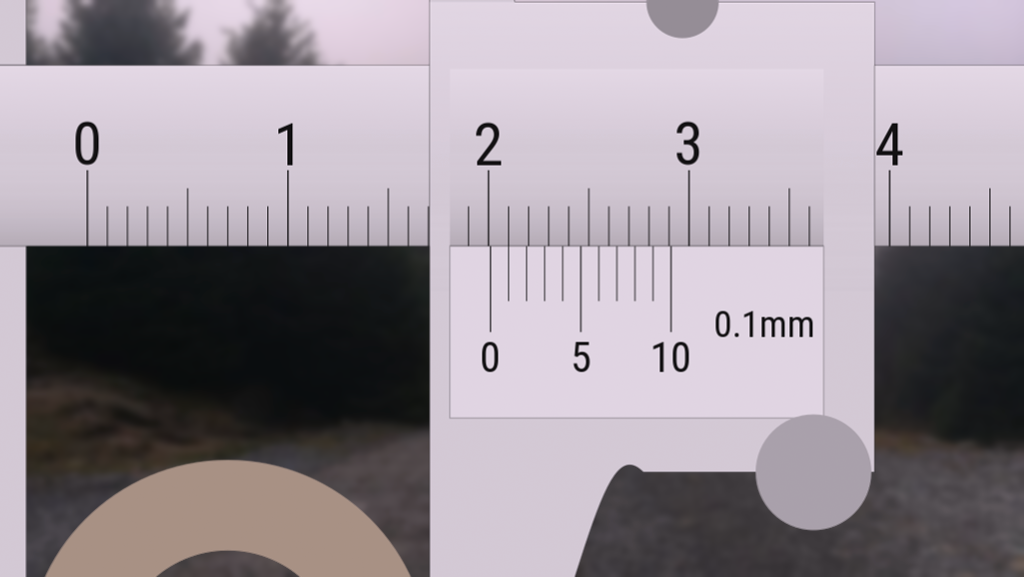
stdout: 20.1 (mm)
